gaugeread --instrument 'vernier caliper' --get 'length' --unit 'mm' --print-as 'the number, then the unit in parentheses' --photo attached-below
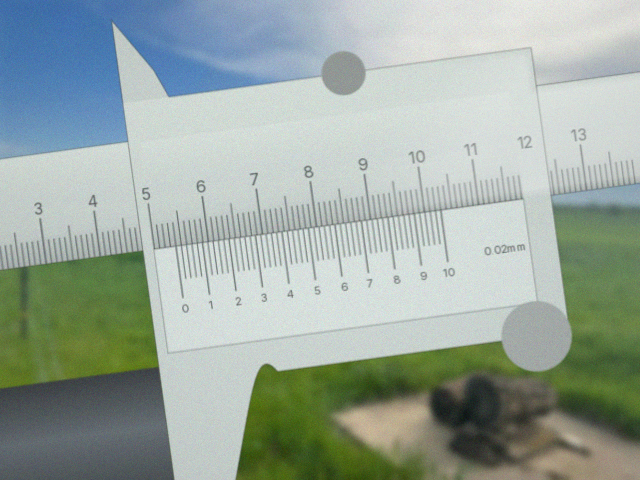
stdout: 54.0 (mm)
